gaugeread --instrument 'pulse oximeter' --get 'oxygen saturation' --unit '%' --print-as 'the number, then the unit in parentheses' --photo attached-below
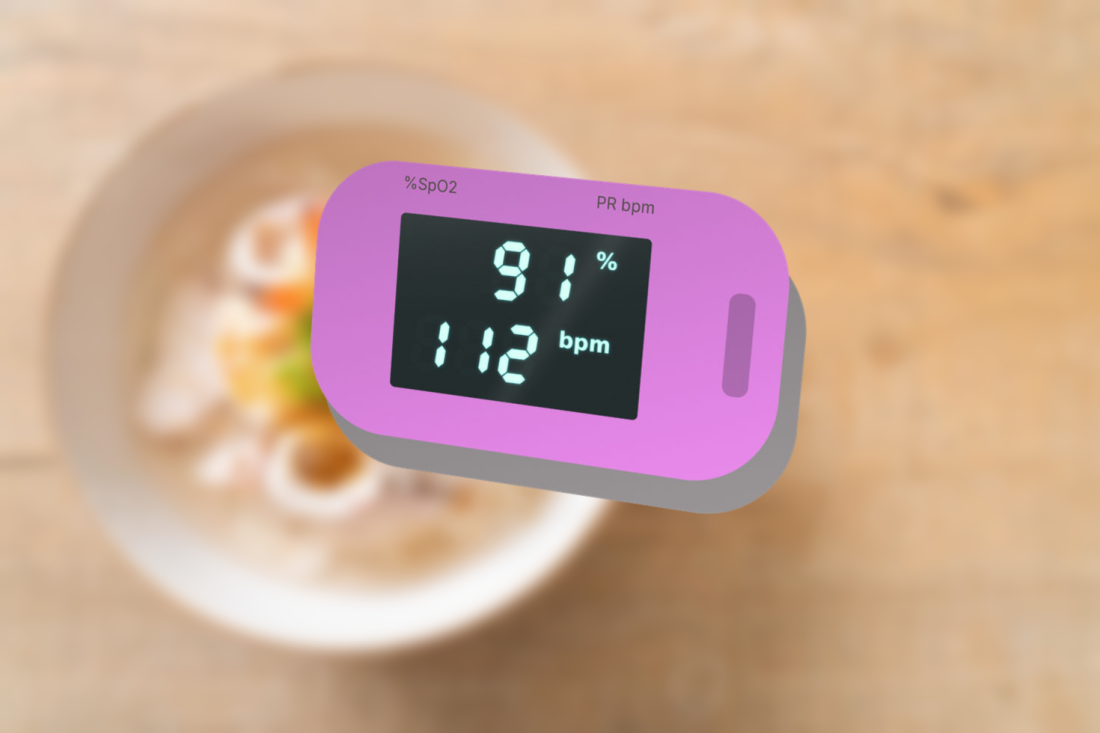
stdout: 91 (%)
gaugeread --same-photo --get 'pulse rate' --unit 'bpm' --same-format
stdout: 112 (bpm)
